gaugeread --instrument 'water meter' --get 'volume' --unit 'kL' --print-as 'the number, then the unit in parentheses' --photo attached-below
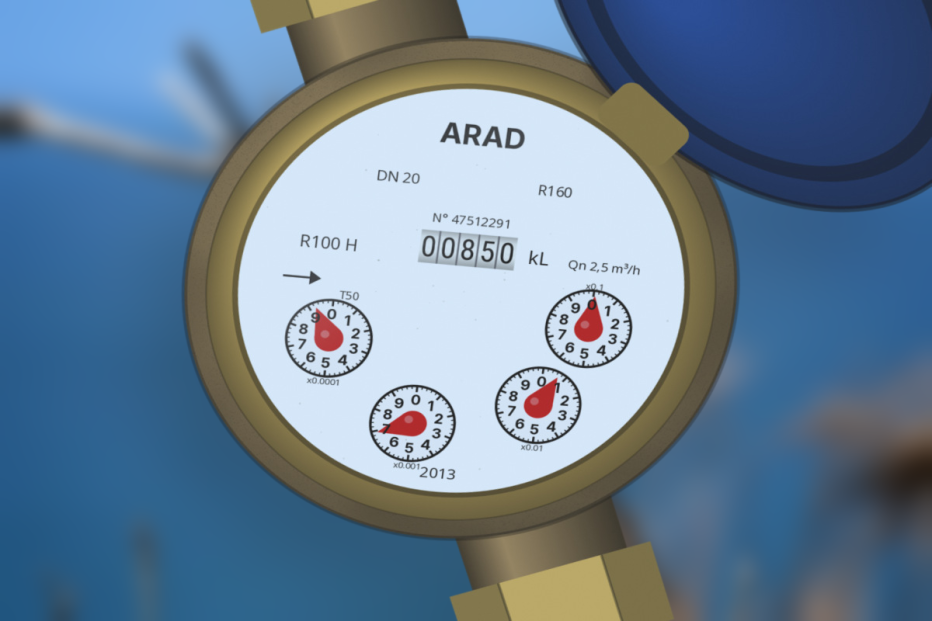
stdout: 850.0069 (kL)
